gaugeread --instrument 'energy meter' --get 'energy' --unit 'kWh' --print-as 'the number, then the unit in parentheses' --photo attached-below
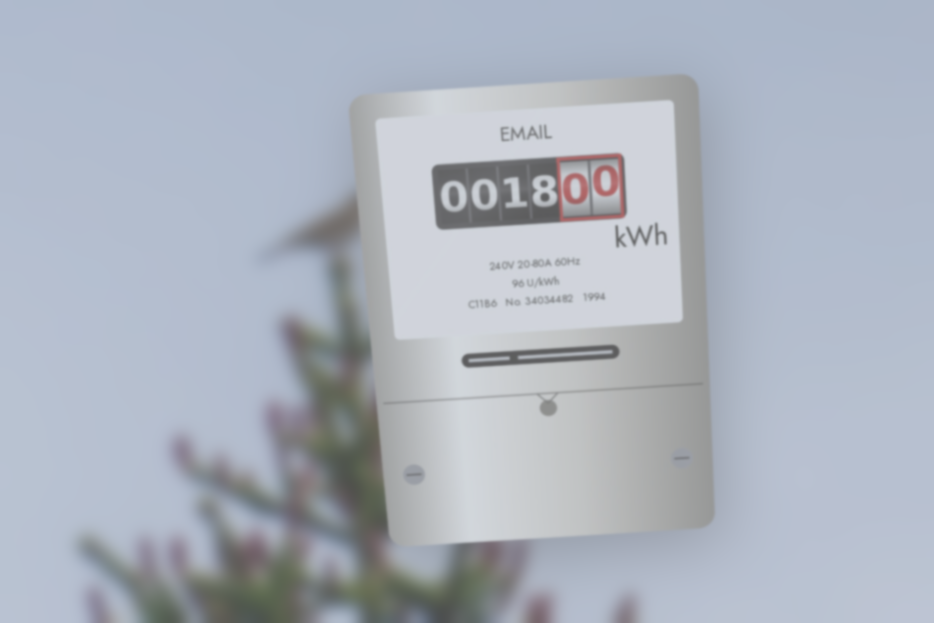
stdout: 18.00 (kWh)
